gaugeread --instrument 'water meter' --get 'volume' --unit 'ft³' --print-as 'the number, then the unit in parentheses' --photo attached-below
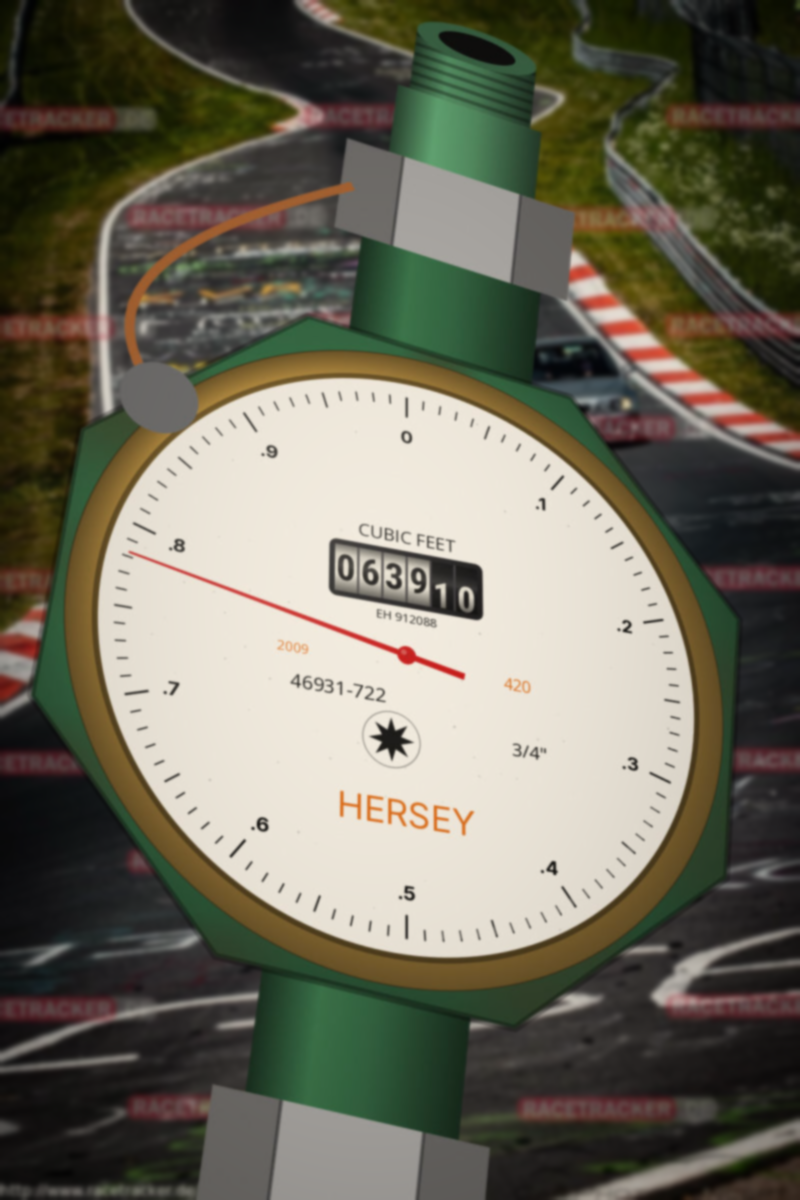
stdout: 63909.78 (ft³)
